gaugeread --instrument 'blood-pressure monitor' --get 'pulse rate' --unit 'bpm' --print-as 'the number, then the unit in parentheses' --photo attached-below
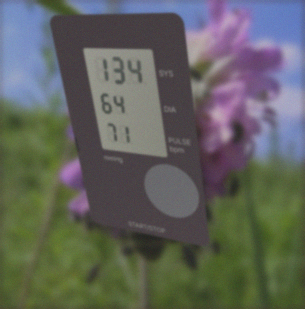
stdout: 71 (bpm)
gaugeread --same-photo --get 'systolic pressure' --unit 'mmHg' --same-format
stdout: 134 (mmHg)
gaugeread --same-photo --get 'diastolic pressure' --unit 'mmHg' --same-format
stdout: 64 (mmHg)
